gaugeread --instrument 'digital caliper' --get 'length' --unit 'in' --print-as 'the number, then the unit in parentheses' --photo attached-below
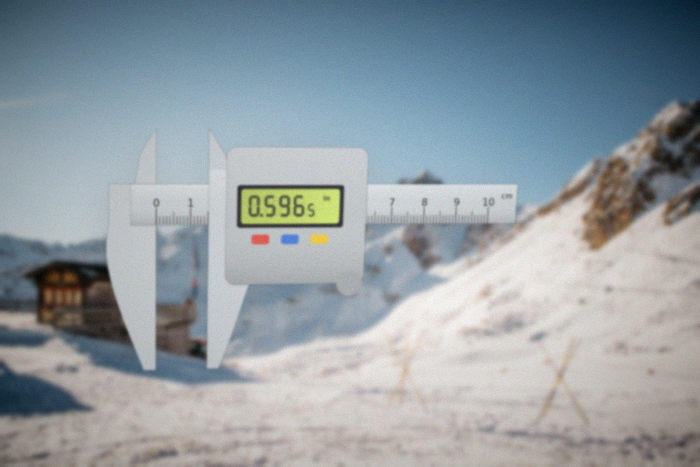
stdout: 0.5965 (in)
